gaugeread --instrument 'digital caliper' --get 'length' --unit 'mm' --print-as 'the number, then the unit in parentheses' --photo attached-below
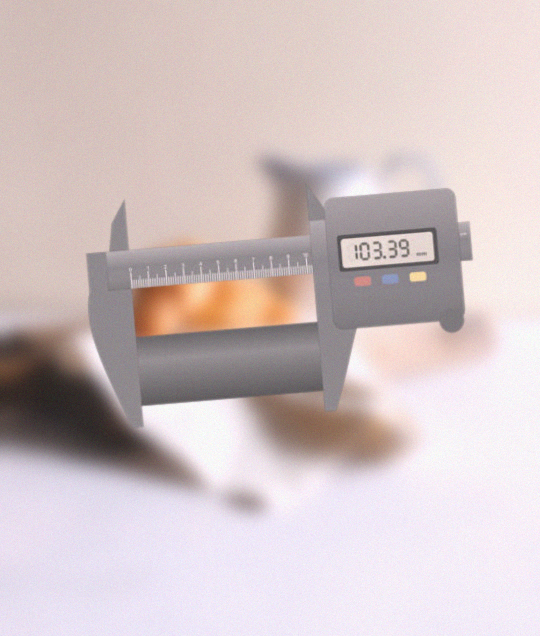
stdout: 103.39 (mm)
